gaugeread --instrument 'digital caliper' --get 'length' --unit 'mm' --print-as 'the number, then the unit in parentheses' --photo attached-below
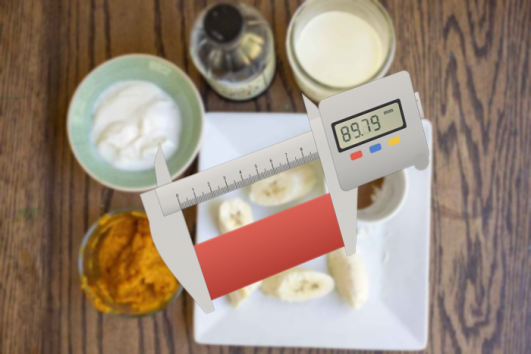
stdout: 89.79 (mm)
